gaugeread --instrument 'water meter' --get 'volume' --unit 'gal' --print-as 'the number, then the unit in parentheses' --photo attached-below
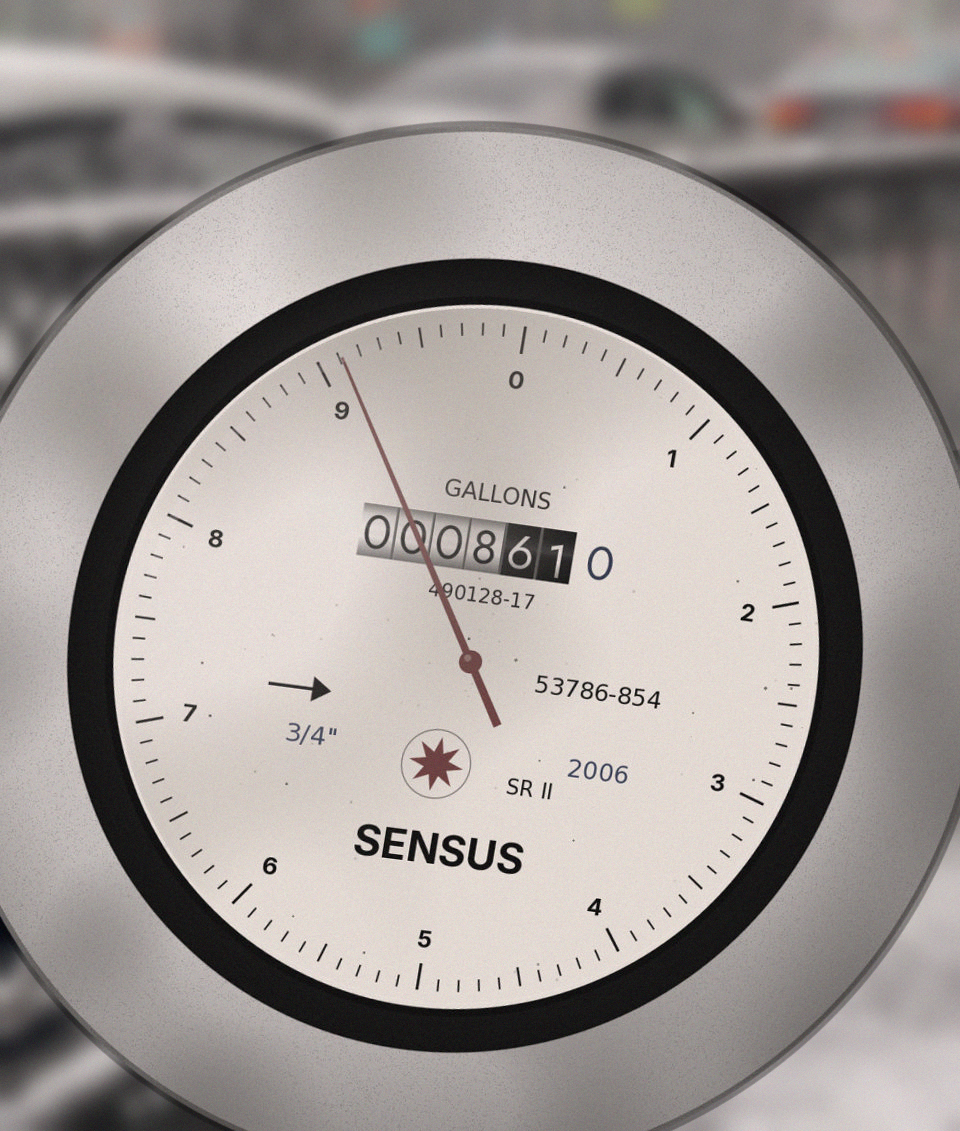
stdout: 8609.1 (gal)
